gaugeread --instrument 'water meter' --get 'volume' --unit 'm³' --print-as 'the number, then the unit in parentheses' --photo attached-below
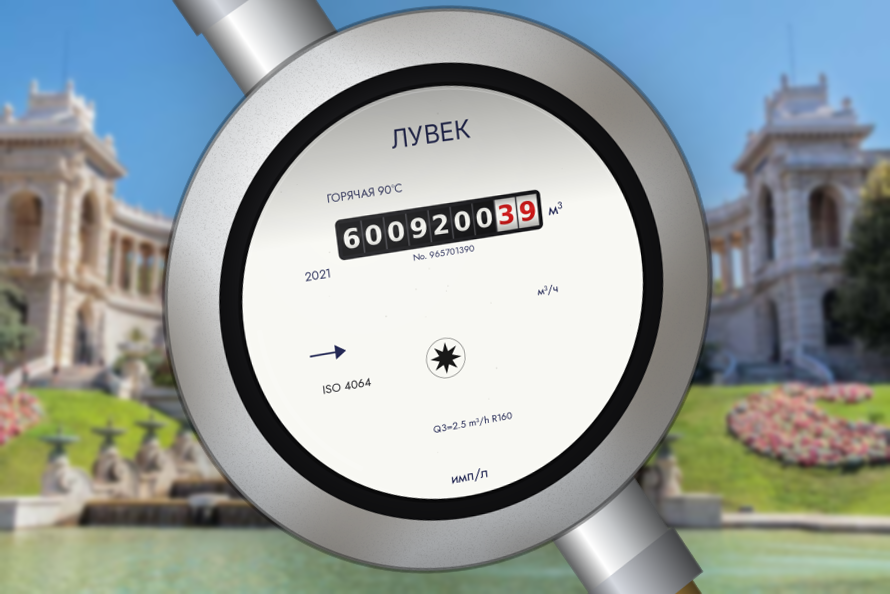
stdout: 6009200.39 (m³)
